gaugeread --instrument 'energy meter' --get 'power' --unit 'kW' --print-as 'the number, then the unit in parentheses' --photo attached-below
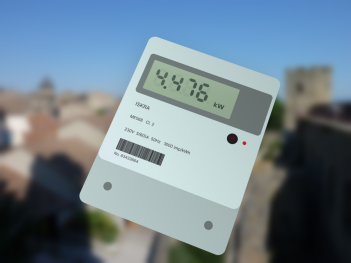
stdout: 4.476 (kW)
